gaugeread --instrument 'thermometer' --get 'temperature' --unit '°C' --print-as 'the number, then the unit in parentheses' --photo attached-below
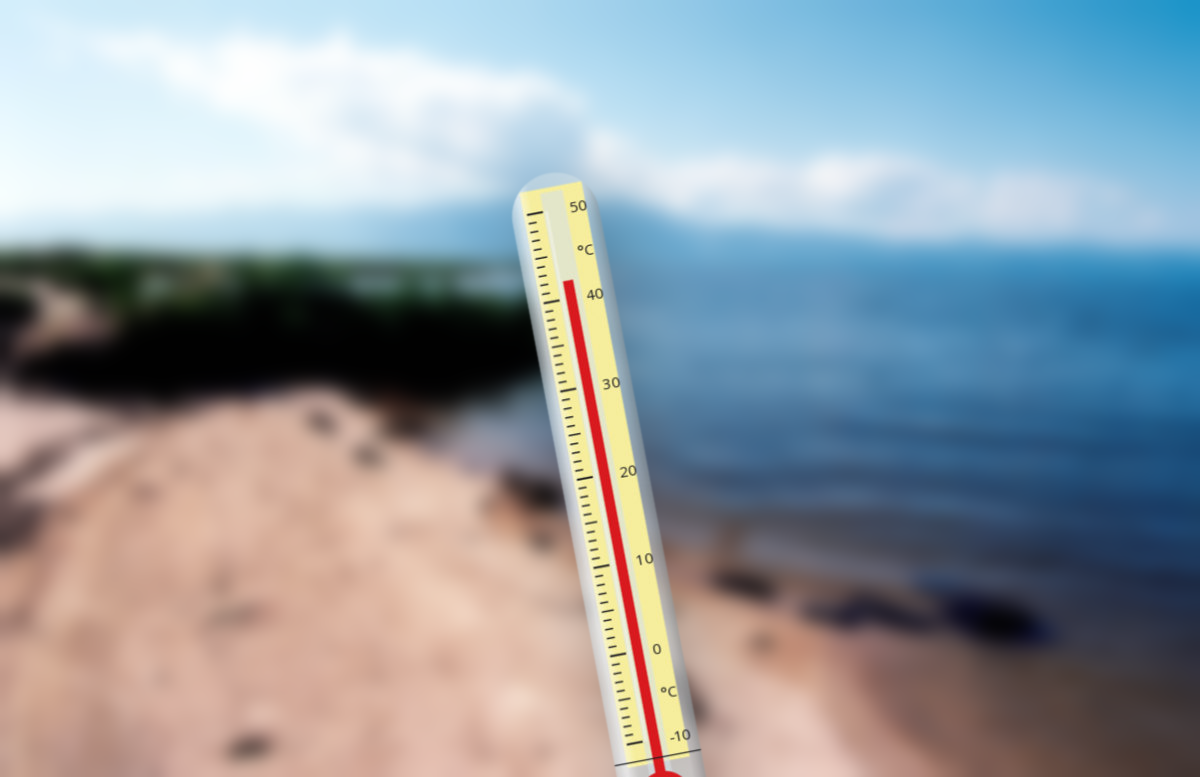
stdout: 42 (°C)
